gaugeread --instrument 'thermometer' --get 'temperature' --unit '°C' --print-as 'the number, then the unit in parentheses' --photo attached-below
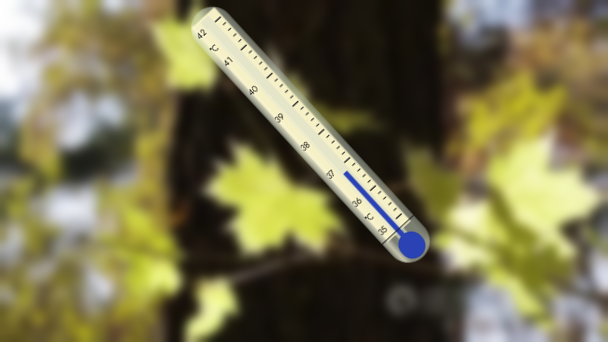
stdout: 36.8 (°C)
